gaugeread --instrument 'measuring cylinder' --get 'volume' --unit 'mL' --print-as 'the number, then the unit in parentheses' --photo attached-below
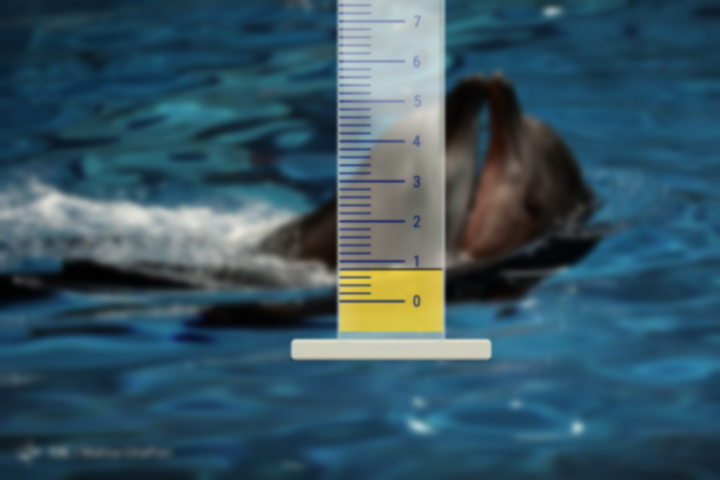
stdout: 0.8 (mL)
